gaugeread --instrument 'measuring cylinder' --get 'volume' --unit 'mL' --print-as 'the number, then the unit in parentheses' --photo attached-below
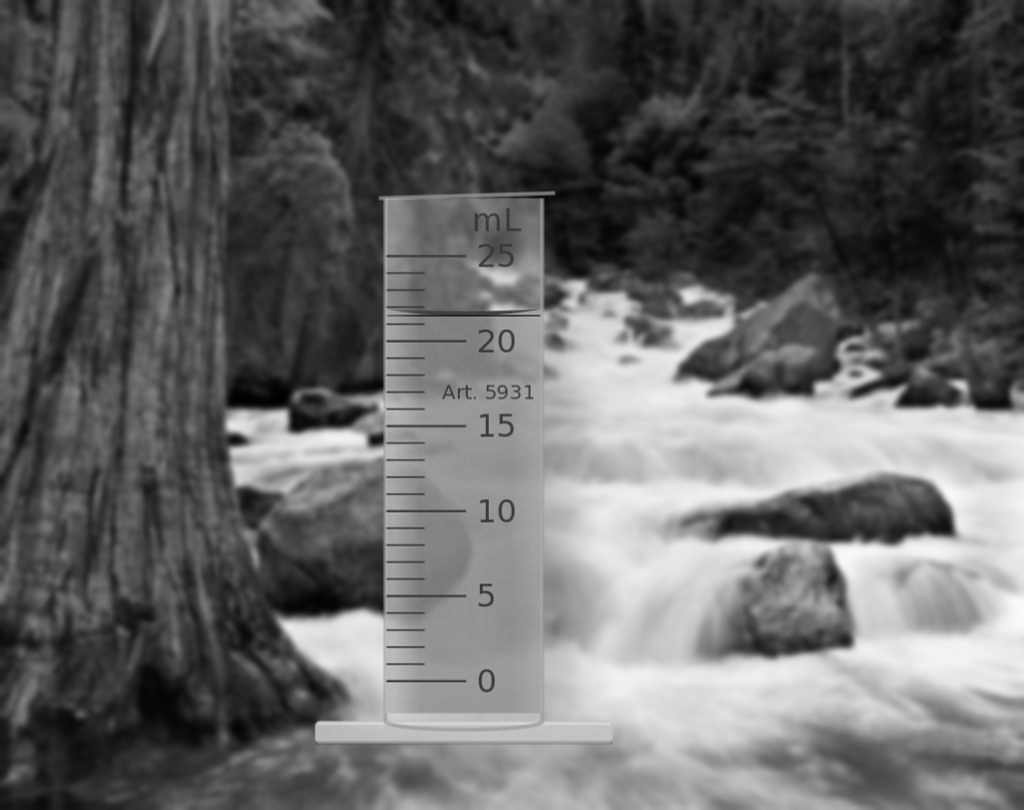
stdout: 21.5 (mL)
